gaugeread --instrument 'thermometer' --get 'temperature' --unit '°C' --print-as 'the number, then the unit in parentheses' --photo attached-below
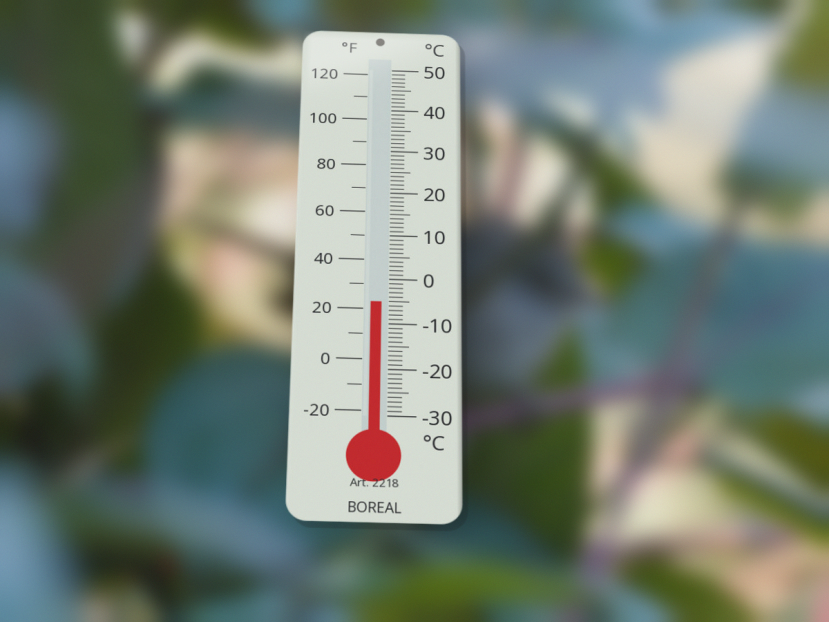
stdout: -5 (°C)
